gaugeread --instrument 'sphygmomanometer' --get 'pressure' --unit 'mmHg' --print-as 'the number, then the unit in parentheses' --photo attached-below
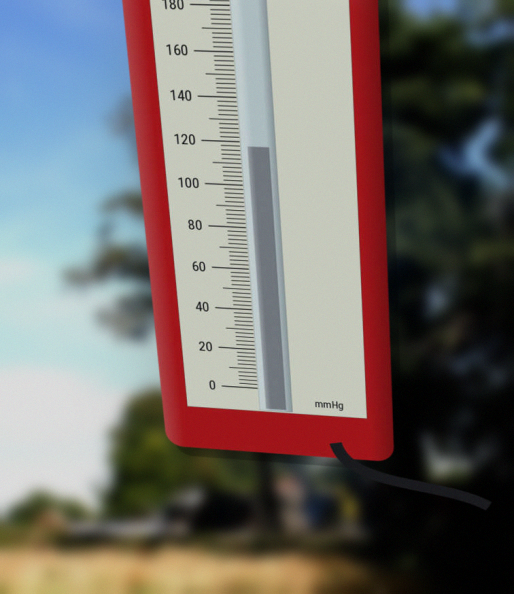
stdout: 118 (mmHg)
